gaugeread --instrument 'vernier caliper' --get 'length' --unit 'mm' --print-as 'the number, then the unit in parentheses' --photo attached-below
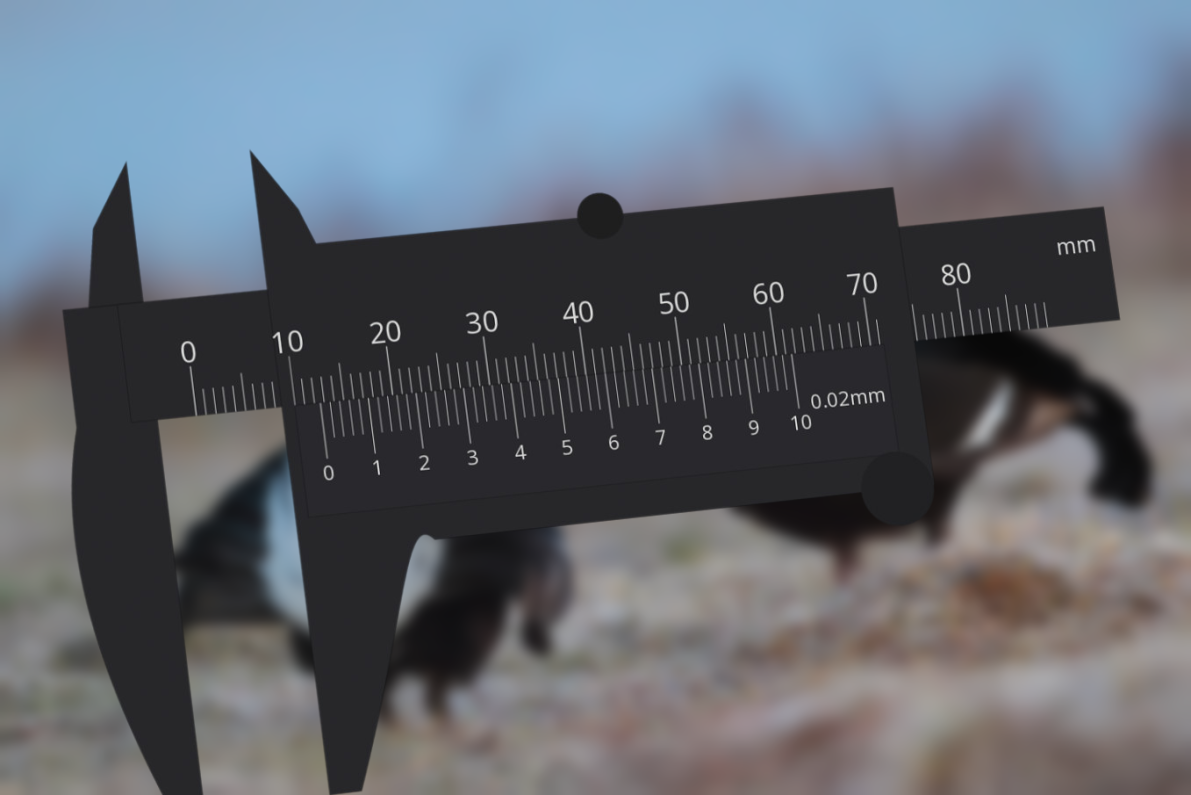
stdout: 12.6 (mm)
